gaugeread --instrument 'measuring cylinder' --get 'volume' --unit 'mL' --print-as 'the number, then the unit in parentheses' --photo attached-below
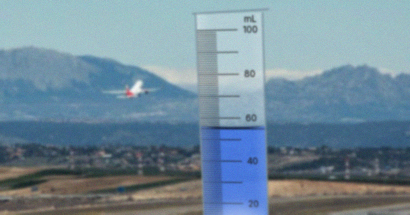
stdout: 55 (mL)
